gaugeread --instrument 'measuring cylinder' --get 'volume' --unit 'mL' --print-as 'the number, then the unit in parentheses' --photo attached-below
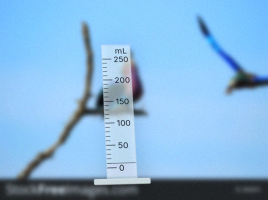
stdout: 10 (mL)
